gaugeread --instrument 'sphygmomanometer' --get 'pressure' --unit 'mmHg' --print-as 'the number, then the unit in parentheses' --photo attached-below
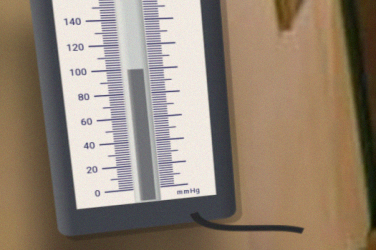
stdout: 100 (mmHg)
